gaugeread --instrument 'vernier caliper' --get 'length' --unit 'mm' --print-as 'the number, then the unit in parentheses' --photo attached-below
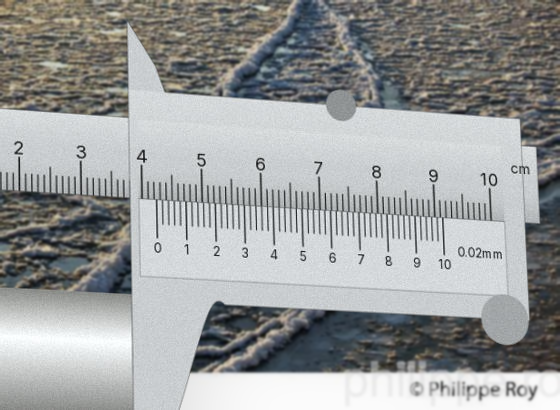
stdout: 42.4 (mm)
